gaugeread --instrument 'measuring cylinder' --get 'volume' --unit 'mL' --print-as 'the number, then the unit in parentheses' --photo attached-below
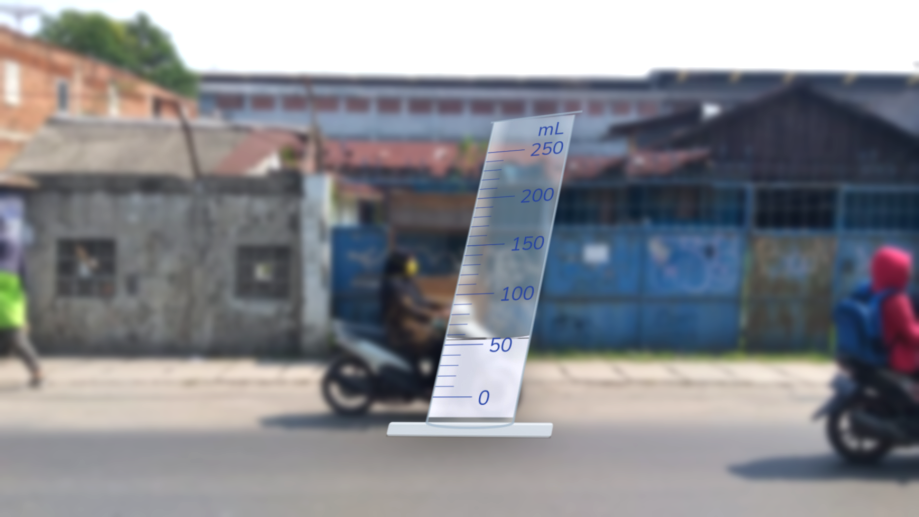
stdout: 55 (mL)
